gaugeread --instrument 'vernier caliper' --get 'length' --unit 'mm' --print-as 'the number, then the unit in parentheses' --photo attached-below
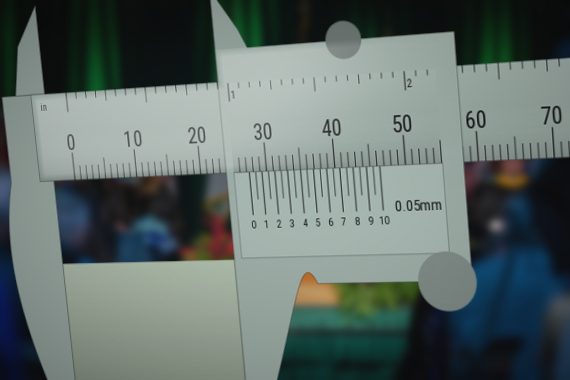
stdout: 27.4 (mm)
